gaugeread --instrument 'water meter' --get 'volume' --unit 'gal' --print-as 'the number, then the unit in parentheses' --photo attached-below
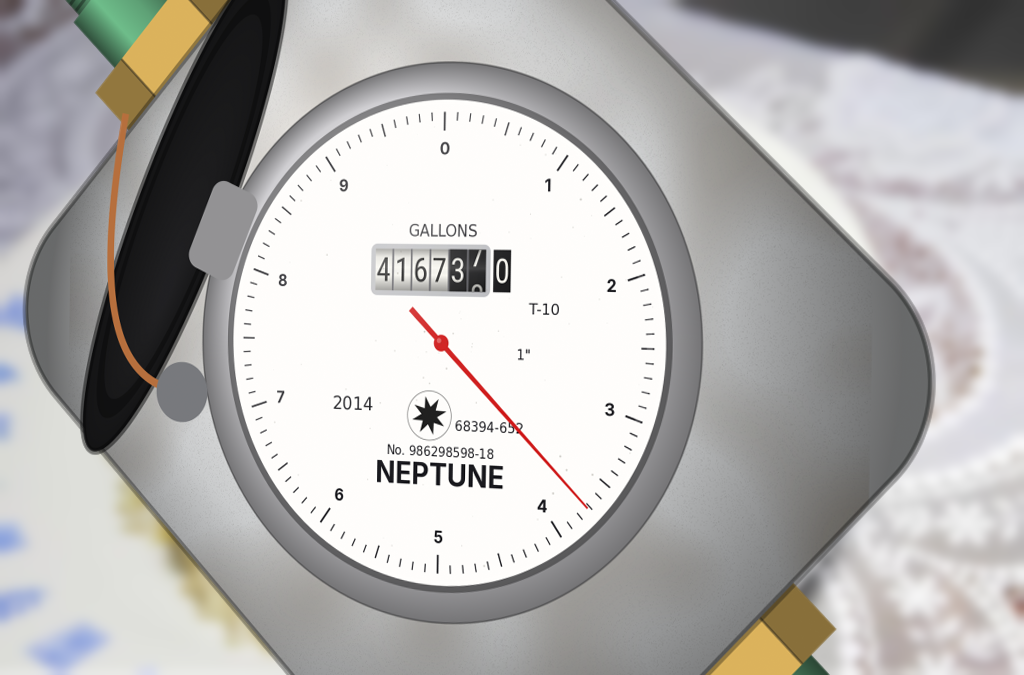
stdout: 4167373.7 (gal)
